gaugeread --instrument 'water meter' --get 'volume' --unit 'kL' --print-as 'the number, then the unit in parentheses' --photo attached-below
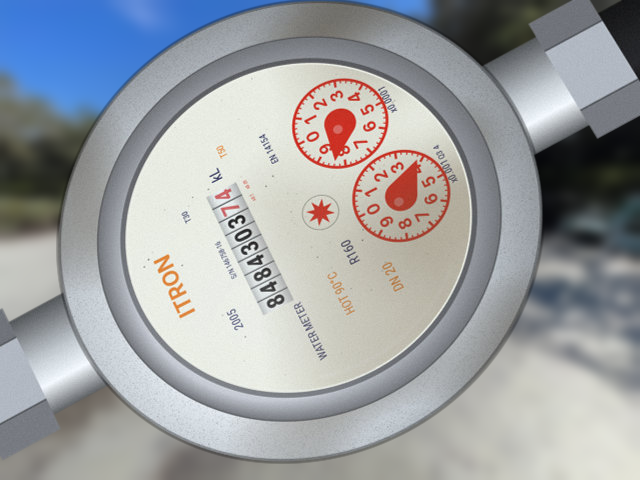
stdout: 8484303.7438 (kL)
